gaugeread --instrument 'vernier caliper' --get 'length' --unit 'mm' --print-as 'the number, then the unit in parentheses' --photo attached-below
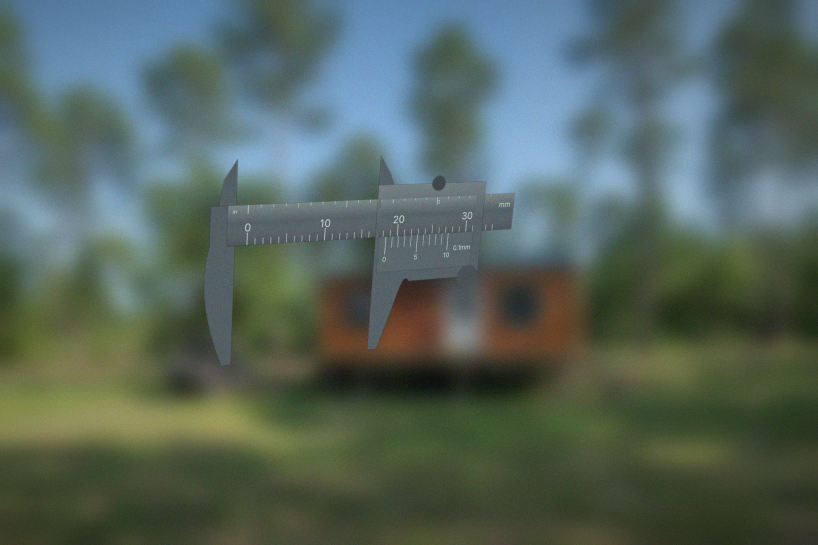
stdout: 18.4 (mm)
